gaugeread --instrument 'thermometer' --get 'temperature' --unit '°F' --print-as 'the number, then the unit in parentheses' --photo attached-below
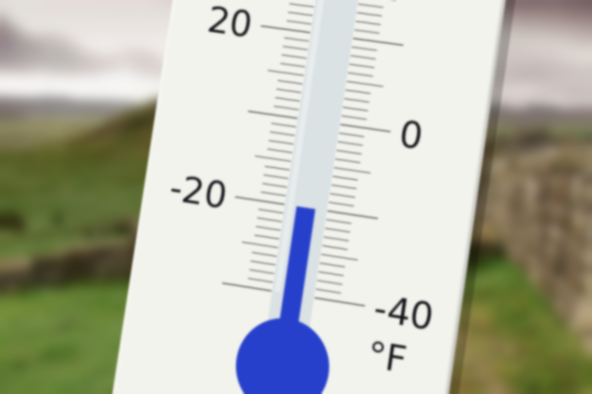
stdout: -20 (°F)
